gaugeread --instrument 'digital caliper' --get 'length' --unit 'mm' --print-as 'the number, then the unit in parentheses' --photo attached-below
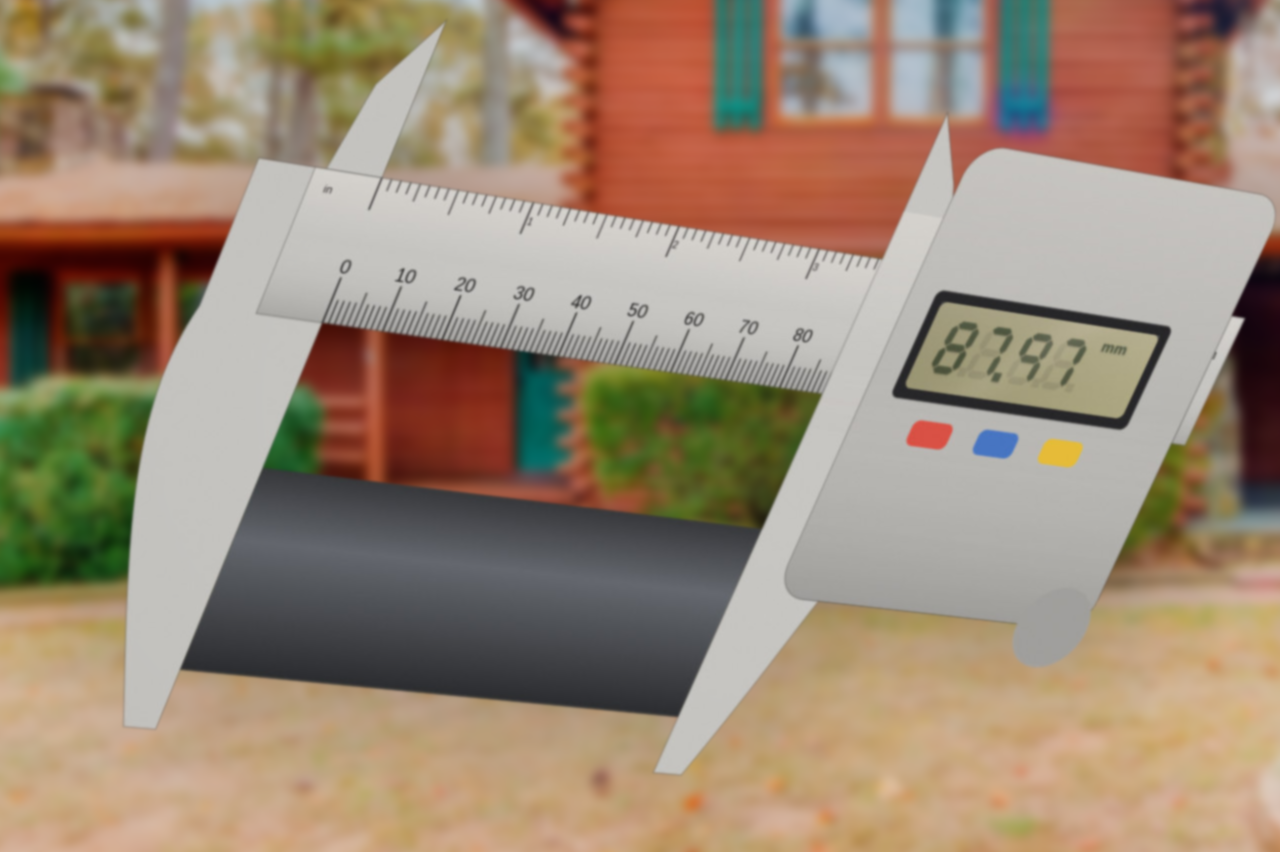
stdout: 87.97 (mm)
